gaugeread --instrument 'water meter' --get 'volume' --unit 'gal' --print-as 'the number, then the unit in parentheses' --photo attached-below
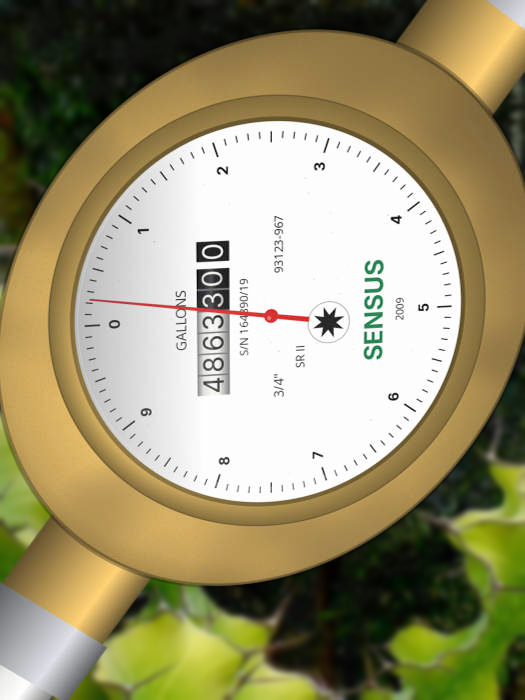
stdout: 4863300.2 (gal)
